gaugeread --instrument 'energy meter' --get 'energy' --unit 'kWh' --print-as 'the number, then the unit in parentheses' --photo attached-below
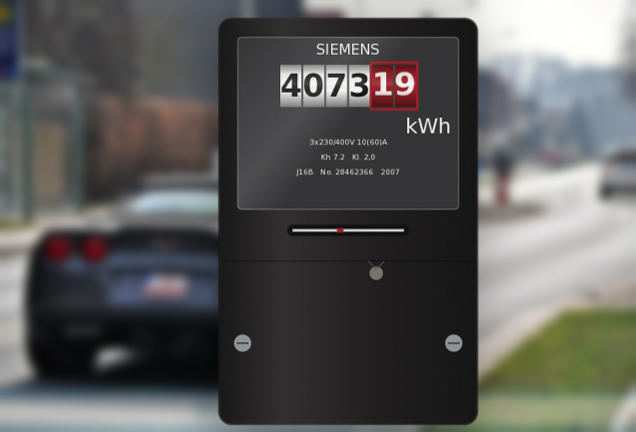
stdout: 4073.19 (kWh)
